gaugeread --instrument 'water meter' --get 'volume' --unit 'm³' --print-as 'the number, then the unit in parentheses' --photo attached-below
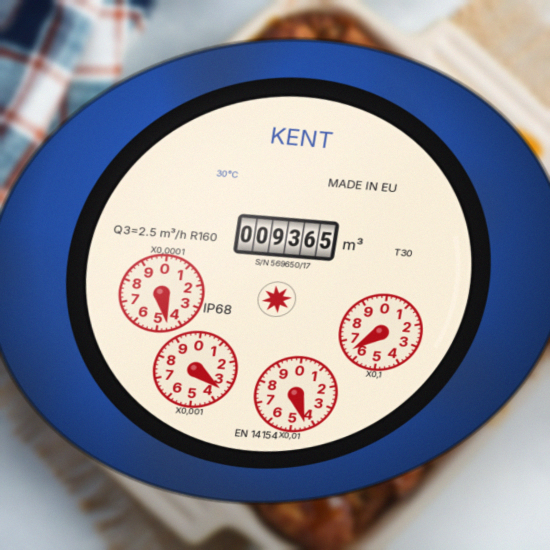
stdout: 9365.6434 (m³)
